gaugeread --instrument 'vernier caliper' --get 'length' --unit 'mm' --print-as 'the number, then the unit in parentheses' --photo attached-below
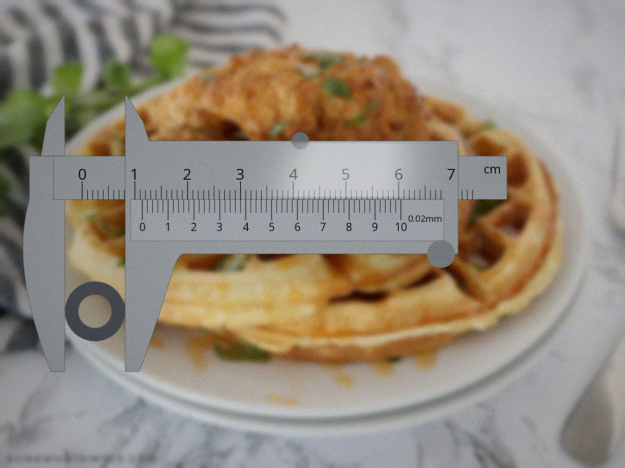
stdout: 11.4 (mm)
